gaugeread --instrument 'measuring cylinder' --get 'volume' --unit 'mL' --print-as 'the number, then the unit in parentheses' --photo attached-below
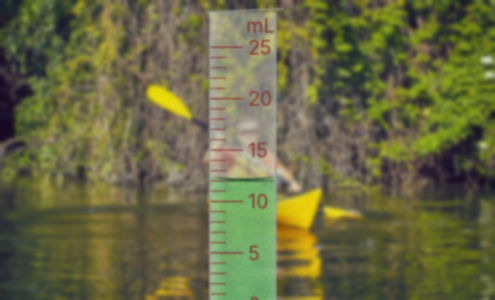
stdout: 12 (mL)
